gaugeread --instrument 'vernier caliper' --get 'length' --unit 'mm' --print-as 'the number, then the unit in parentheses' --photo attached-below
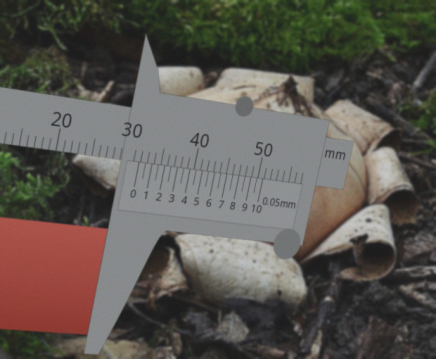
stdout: 31.8 (mm)
